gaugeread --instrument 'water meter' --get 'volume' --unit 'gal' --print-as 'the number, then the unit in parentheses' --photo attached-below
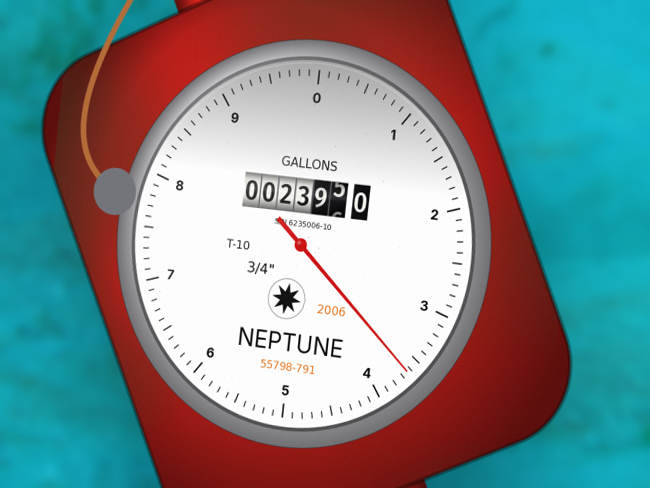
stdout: 23953.6 (gal)
